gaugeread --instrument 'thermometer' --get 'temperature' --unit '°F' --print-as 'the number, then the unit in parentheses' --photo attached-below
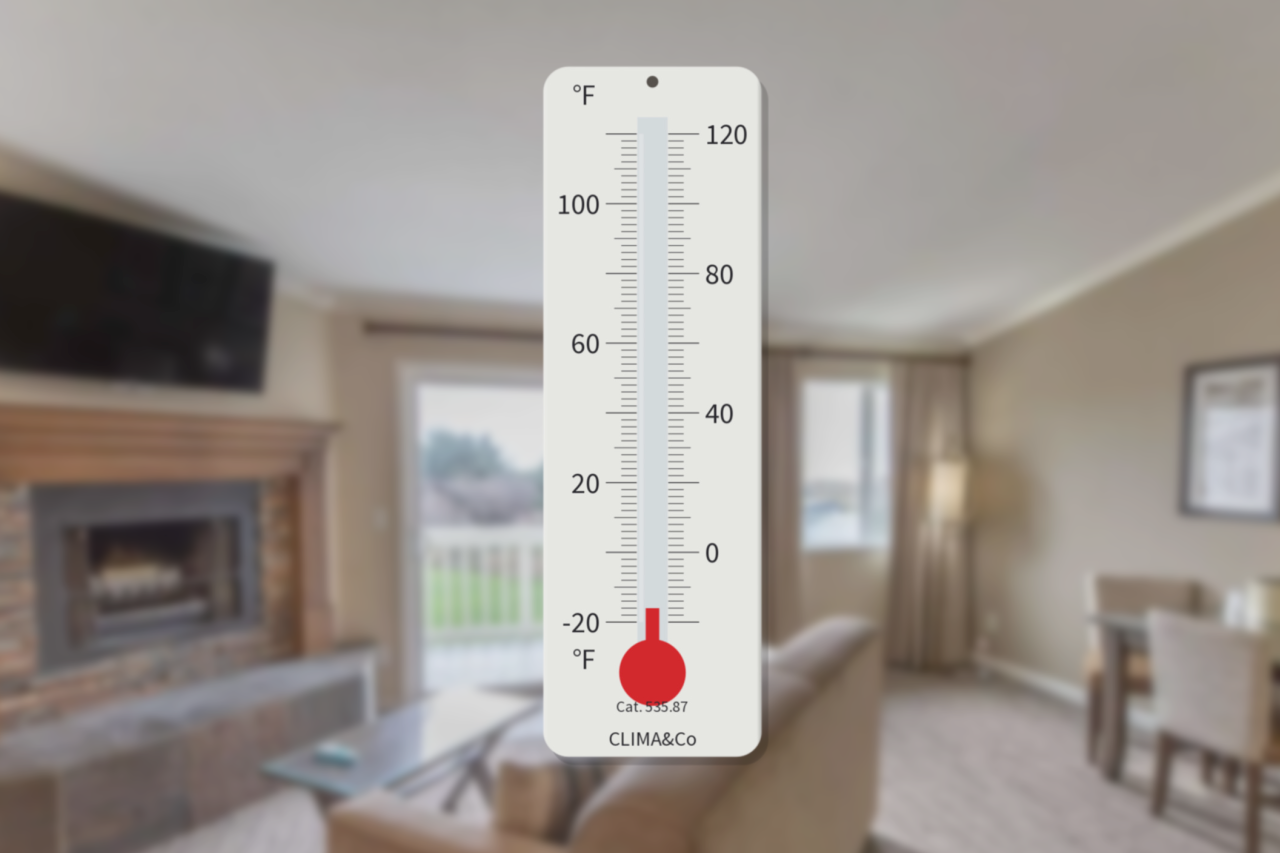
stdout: -16 (°F)
